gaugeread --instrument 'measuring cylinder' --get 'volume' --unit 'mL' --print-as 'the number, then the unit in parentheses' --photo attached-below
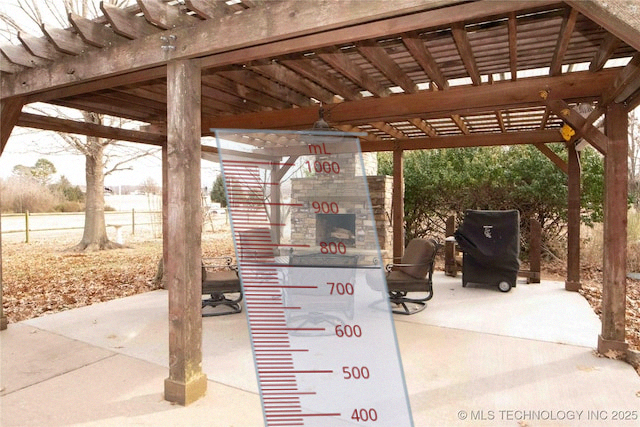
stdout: 750 (mL)
